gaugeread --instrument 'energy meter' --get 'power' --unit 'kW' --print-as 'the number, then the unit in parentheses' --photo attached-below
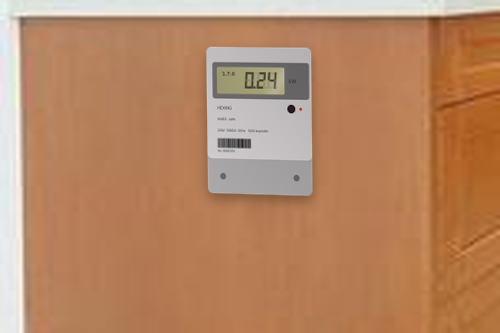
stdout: 0.24 (kW)
